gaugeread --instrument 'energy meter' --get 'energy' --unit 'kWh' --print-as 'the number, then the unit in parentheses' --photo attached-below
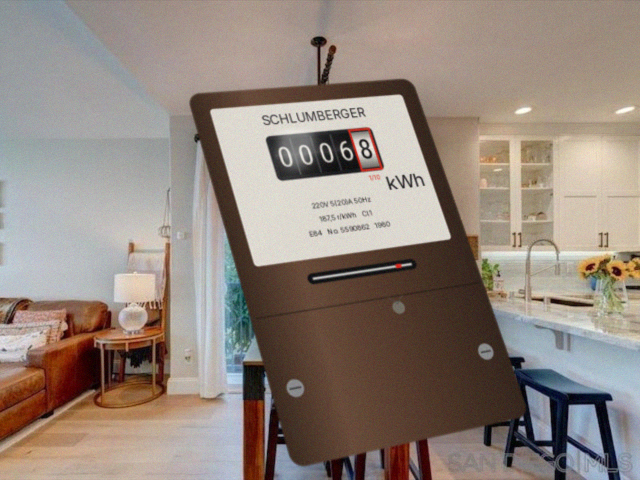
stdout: 6.8 (kWh)
